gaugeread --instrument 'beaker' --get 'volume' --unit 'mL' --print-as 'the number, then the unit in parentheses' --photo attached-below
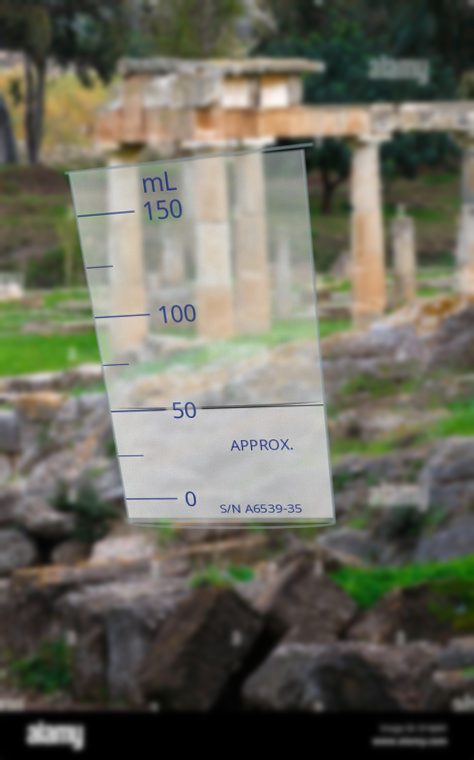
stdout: 50 (mL)
